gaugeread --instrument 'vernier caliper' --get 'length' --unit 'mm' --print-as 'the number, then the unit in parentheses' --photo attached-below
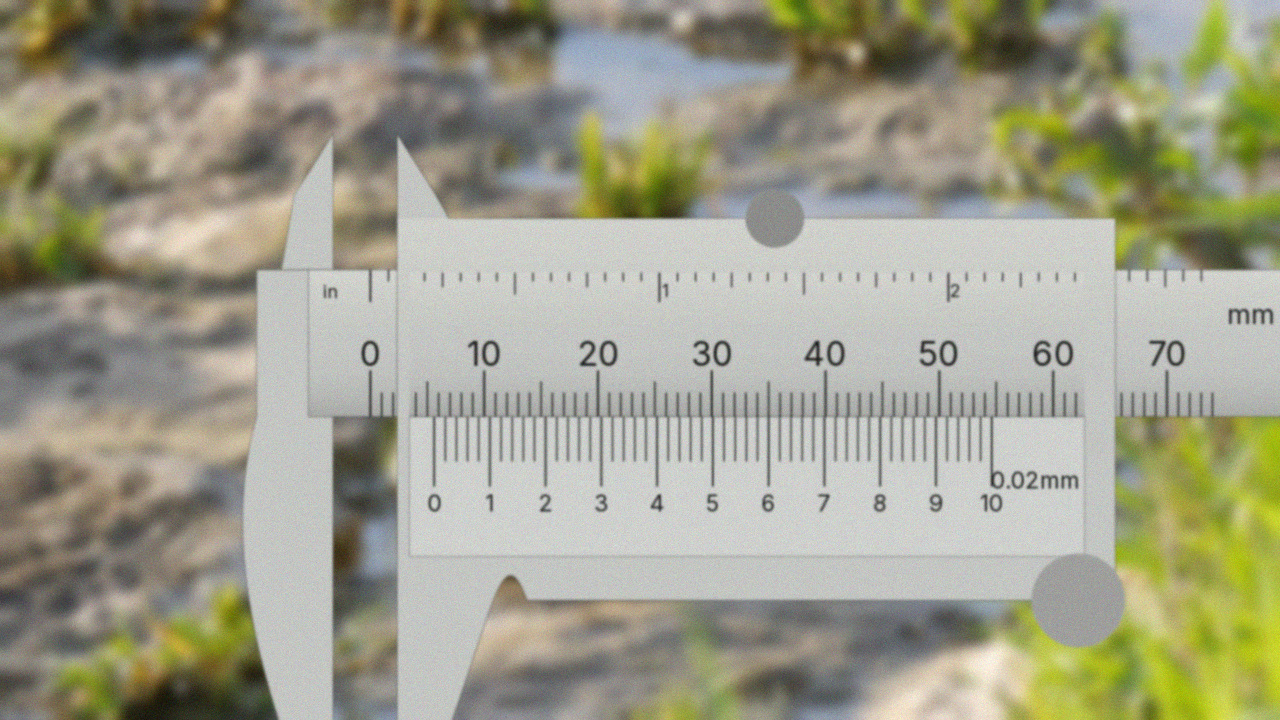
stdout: 5.6 (mm)
